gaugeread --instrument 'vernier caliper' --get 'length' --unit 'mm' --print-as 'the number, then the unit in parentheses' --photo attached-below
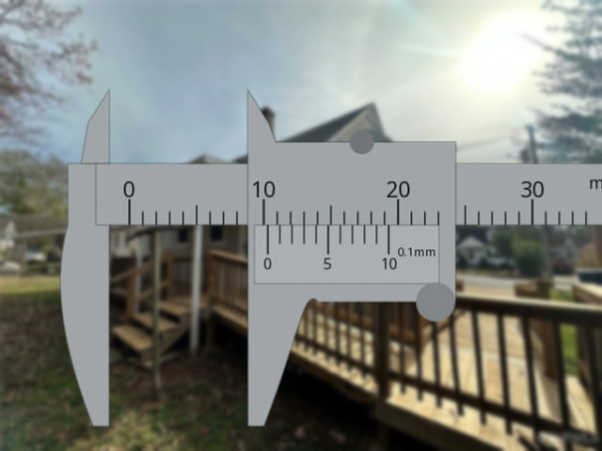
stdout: 10.3 (mm)
